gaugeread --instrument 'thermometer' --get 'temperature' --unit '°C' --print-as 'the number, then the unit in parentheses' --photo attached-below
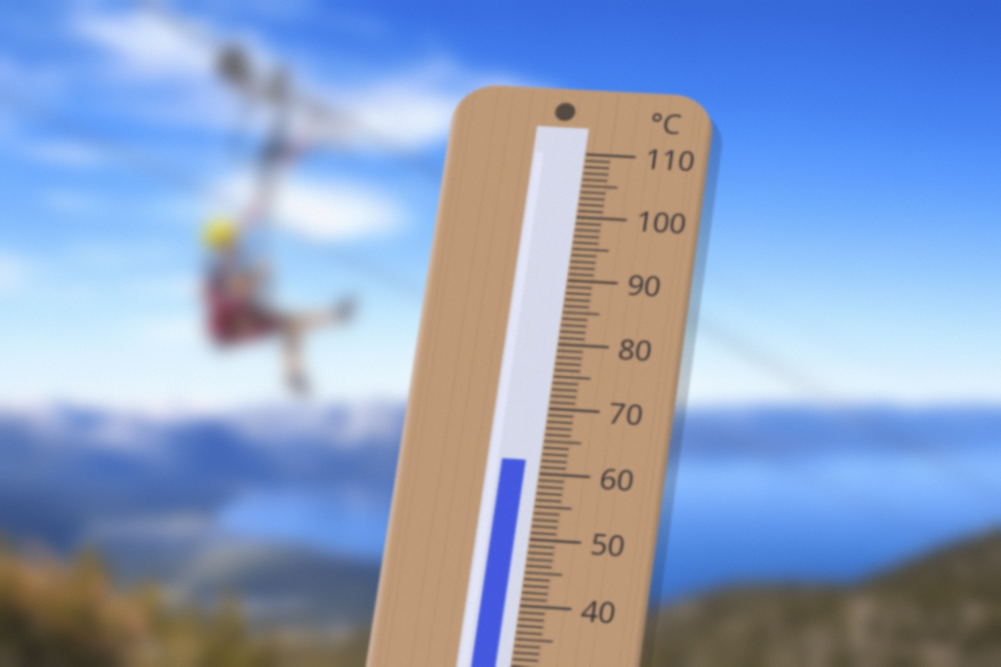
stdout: 62 (°C)
